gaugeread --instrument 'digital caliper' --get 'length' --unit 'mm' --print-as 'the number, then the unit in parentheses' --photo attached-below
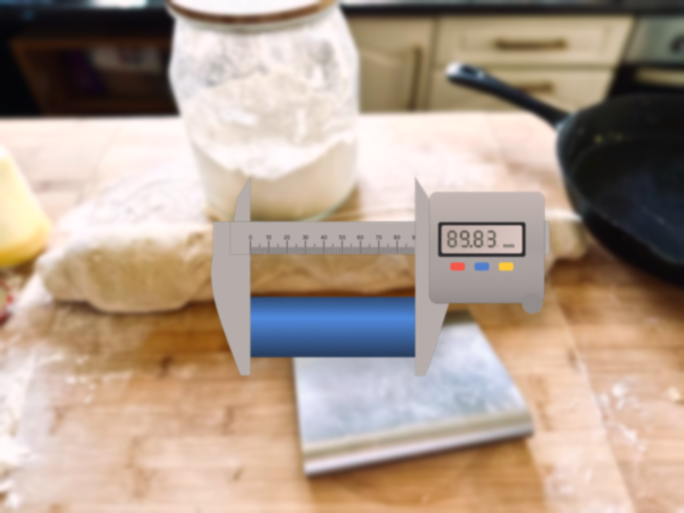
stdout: 89.83 (mm)
